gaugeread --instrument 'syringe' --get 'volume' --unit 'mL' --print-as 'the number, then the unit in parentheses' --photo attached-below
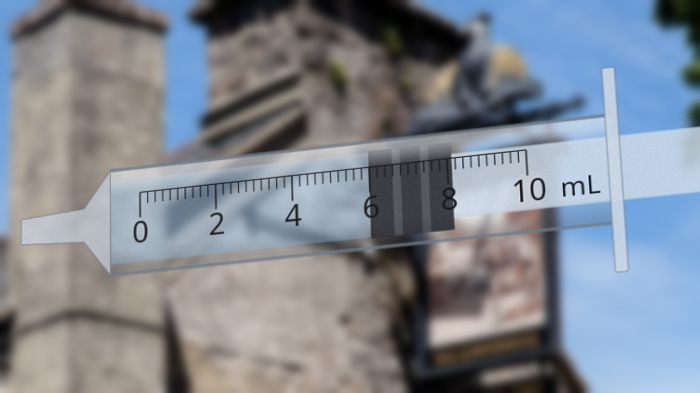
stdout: 6 (mL)
